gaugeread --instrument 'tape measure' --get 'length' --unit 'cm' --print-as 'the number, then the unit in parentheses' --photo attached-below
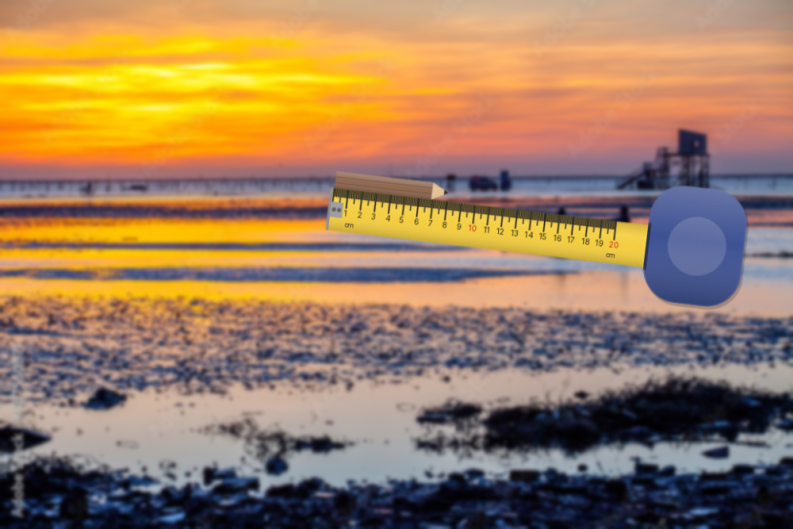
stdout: 8 (cm)
